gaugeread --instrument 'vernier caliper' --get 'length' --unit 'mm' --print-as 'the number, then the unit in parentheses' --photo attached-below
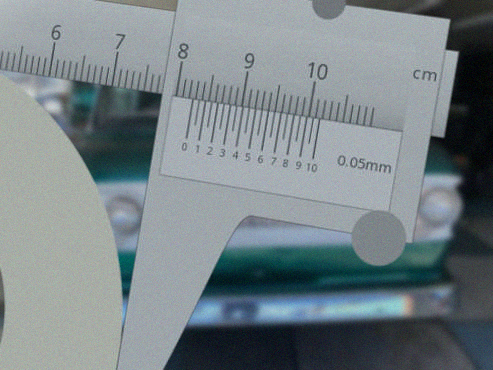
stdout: 82.6 (mm)
